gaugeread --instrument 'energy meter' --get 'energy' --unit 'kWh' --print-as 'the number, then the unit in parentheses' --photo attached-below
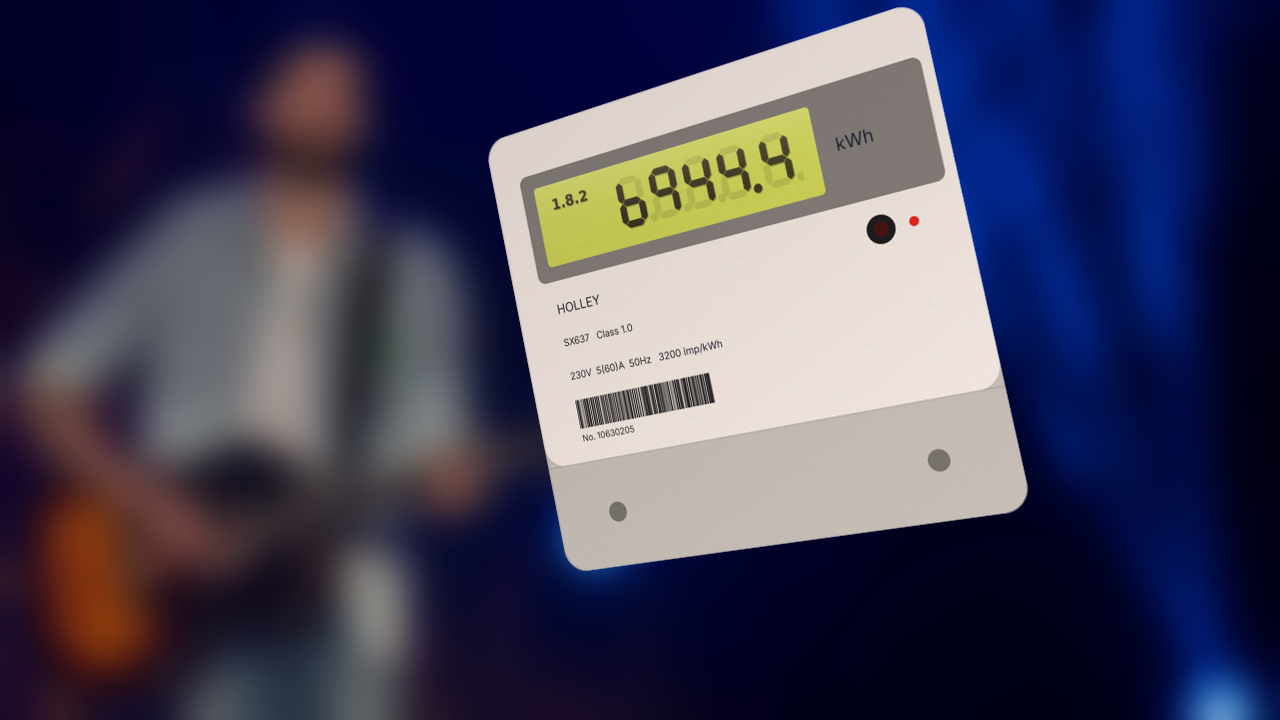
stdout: 6944.4 (kWh)
